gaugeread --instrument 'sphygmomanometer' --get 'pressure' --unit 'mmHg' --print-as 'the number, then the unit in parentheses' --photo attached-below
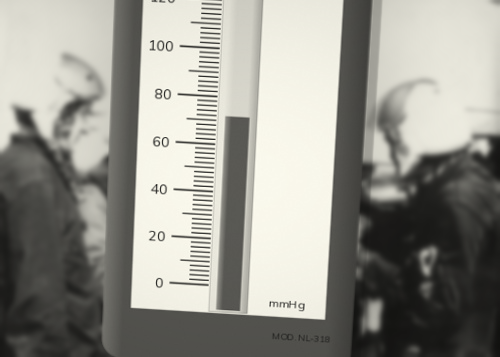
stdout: 72 (mmHg)
